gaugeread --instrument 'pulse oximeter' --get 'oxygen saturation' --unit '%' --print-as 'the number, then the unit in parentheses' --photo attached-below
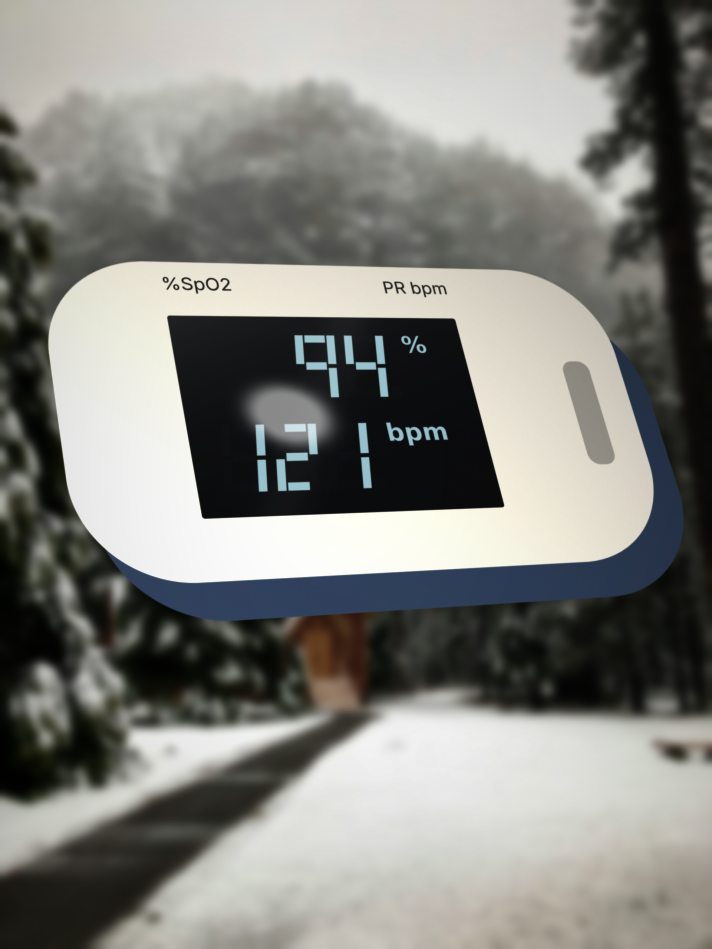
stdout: 94 (%)
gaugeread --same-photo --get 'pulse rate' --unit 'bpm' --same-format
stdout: 121 (bpm)
